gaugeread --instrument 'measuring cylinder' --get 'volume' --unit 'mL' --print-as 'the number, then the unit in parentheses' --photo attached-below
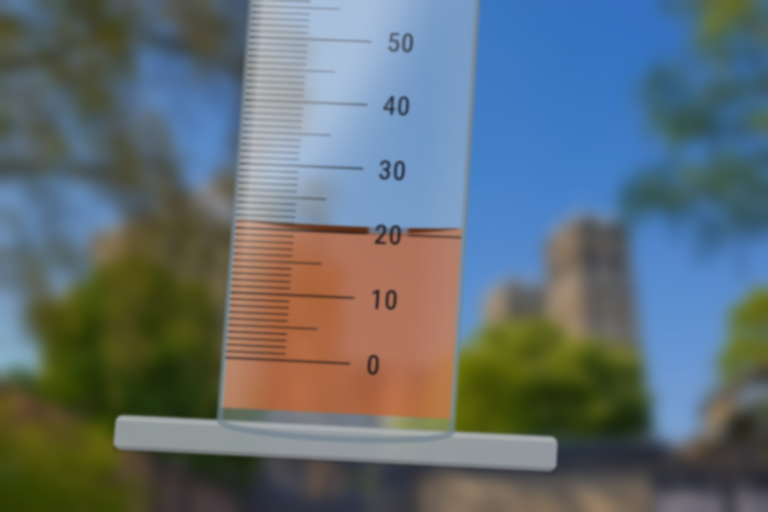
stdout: 20 (mL)
